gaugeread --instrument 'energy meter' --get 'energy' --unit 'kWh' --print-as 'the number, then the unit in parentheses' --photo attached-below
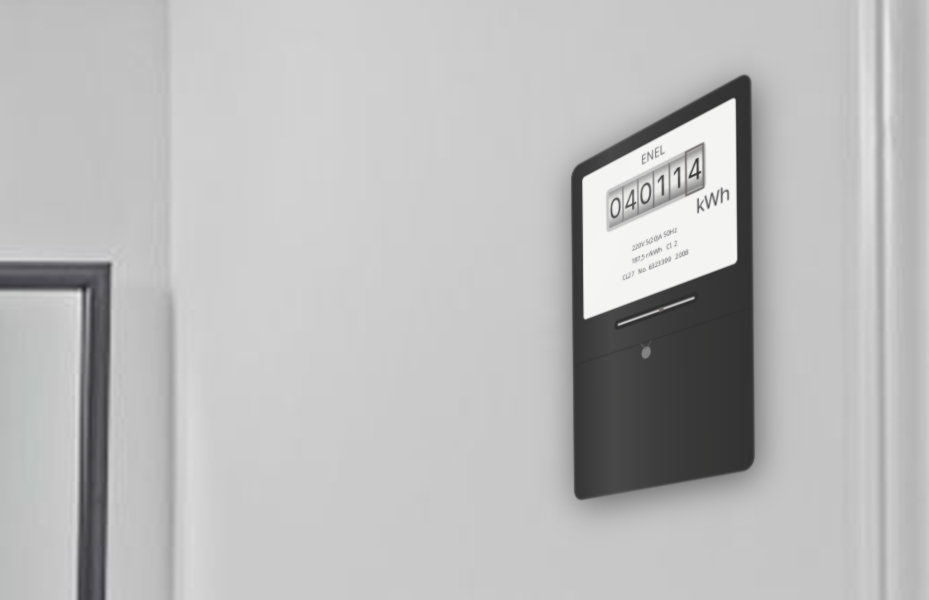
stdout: 4011.4 (kWh)
